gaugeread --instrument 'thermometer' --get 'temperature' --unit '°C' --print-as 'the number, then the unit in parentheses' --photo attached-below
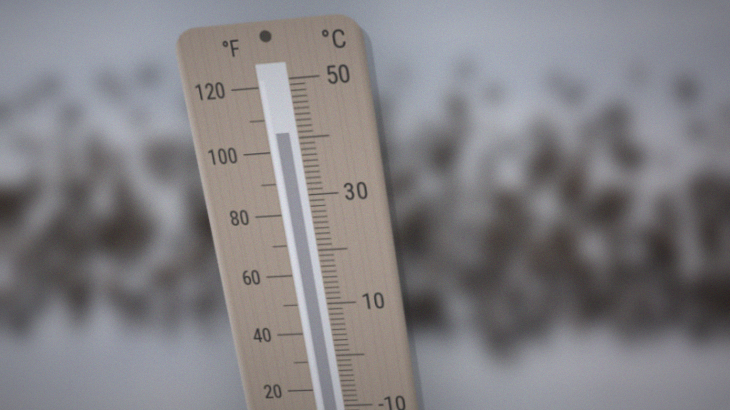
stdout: 41 (°C)
